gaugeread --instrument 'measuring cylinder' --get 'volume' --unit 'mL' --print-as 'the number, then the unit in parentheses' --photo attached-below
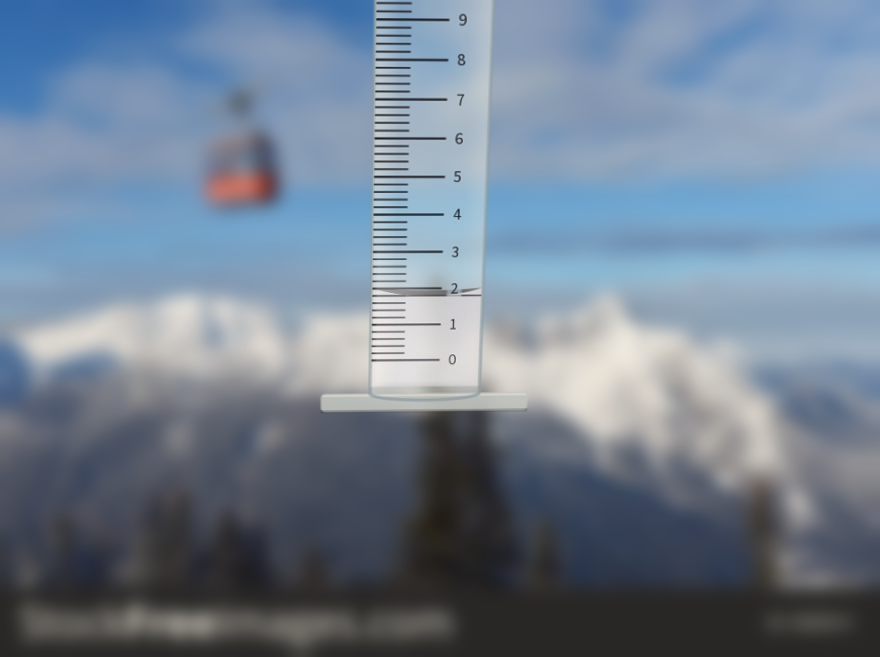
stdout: 1.8 (mL)
